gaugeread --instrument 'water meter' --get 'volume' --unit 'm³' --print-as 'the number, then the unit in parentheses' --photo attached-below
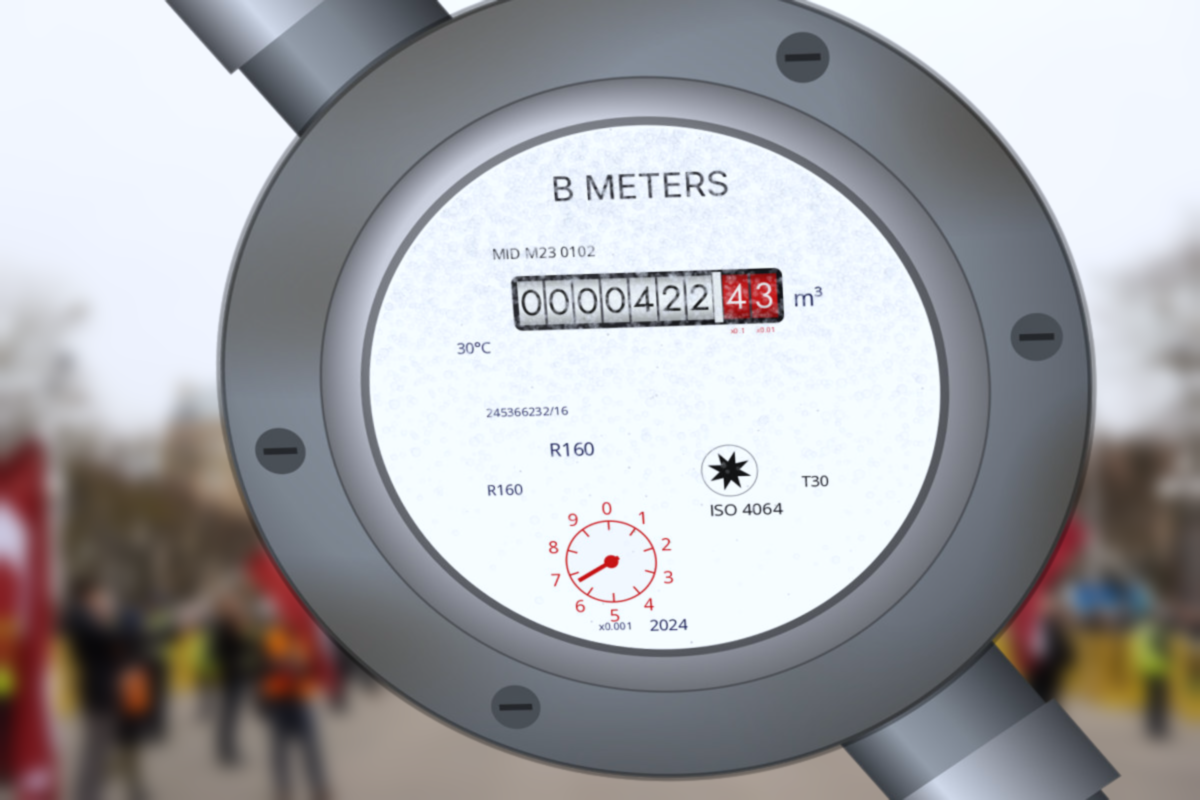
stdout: 422.436 (m³)
